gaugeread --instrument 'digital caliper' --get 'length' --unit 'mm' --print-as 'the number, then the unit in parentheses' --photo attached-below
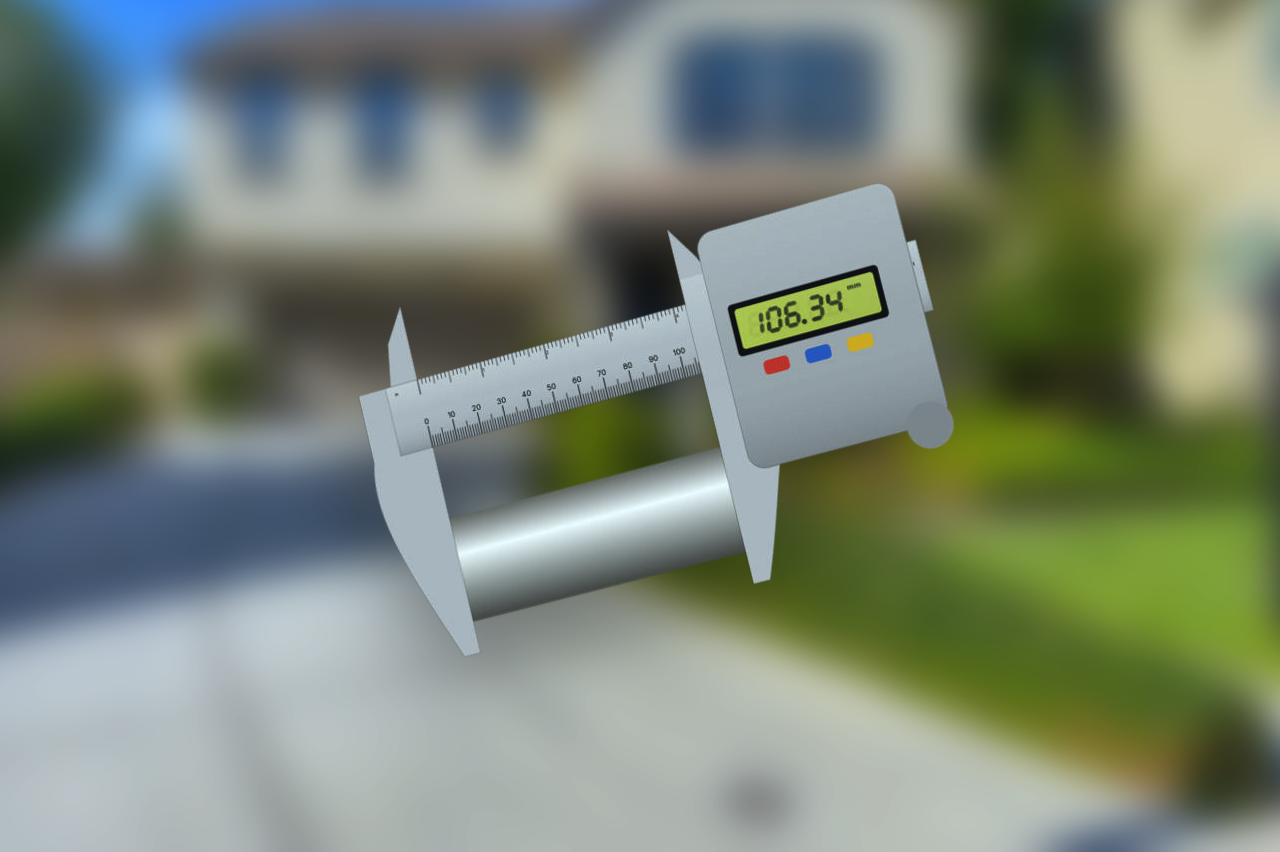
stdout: 106.34 (mm)
